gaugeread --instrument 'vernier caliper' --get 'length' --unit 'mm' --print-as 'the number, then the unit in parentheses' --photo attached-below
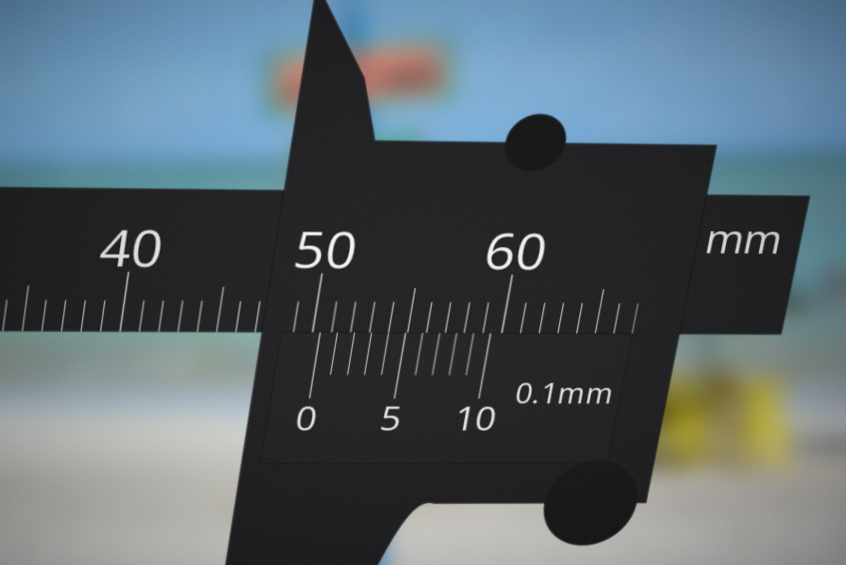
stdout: 50.4 (mm)
